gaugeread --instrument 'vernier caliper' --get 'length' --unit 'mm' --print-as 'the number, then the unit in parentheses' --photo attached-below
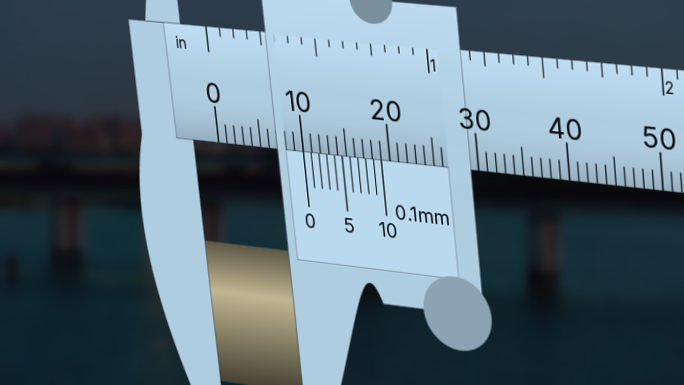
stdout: 10.0 (mm)
